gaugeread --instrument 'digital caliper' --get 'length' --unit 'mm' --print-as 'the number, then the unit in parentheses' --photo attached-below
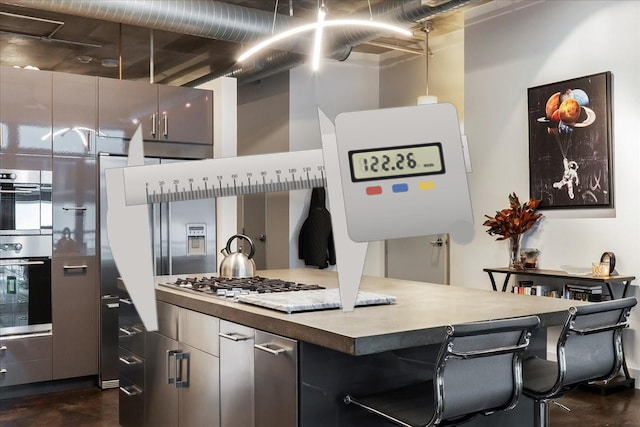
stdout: 122.26 (mm)
